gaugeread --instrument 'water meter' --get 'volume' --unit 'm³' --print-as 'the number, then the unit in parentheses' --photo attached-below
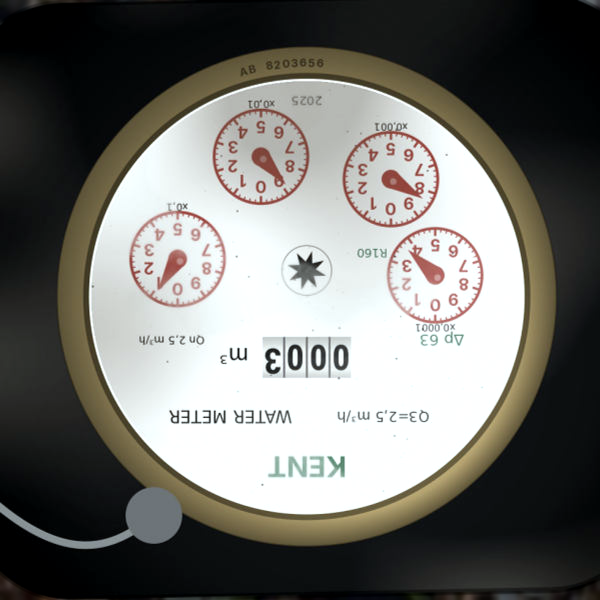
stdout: 3.0883 (m³)
